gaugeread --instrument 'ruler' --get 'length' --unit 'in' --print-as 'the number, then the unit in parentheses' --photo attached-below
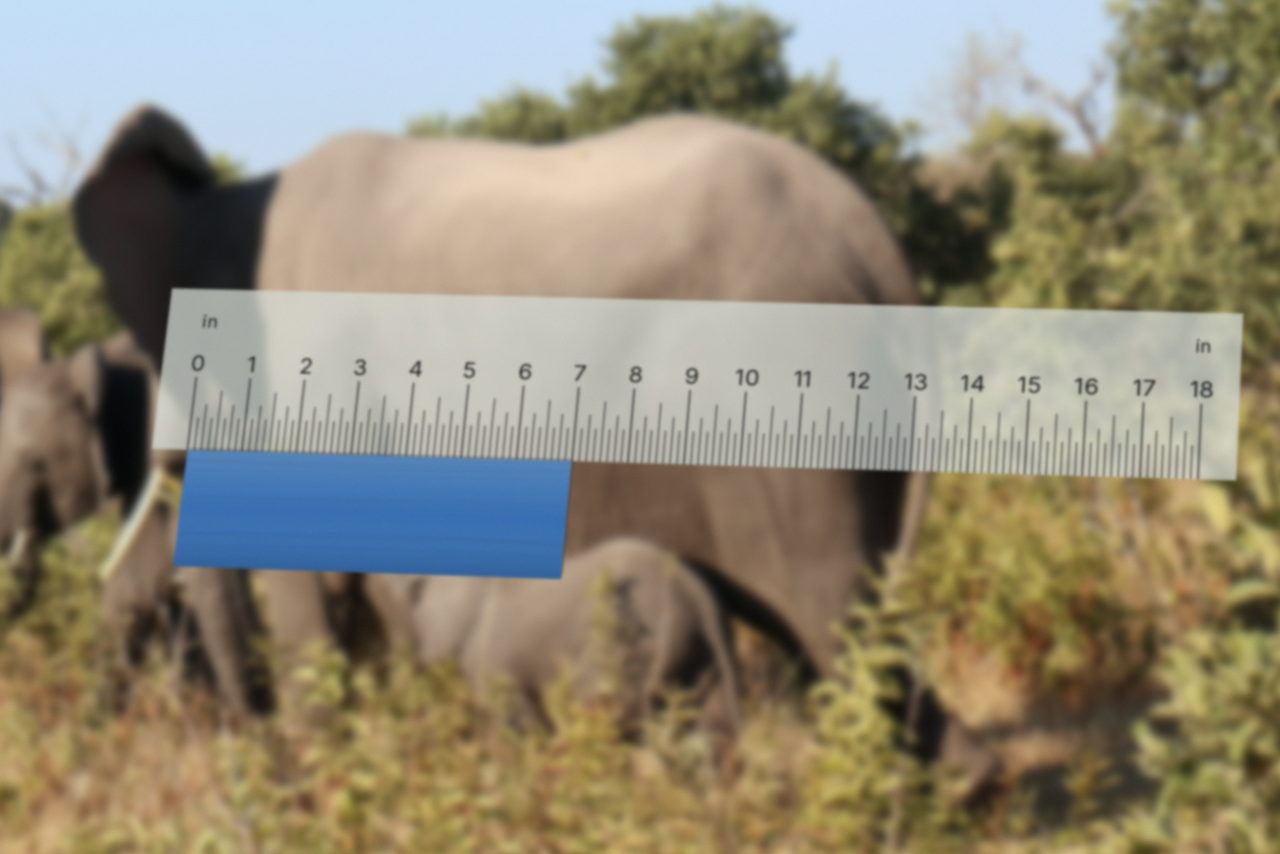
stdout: 7 (in)
